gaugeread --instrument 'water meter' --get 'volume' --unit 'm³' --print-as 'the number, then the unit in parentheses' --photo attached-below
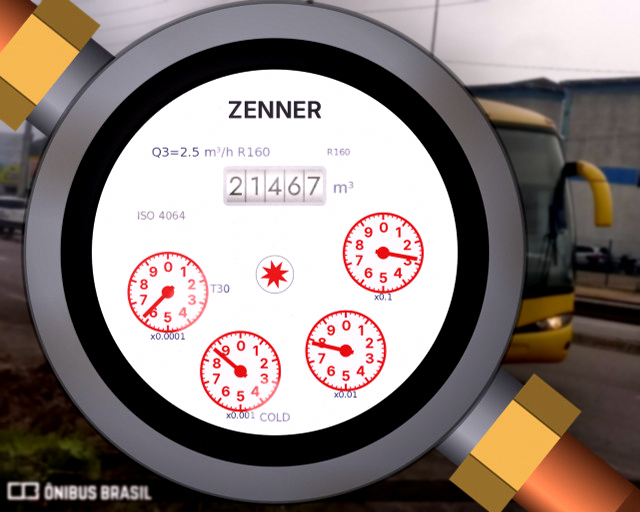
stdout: 21467.2786 (m³)
